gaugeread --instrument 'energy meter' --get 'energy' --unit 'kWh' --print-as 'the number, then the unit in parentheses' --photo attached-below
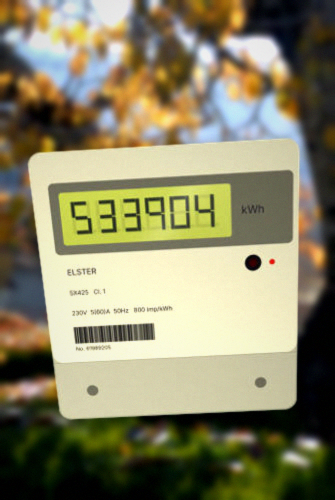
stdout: 533904 (kWh)
